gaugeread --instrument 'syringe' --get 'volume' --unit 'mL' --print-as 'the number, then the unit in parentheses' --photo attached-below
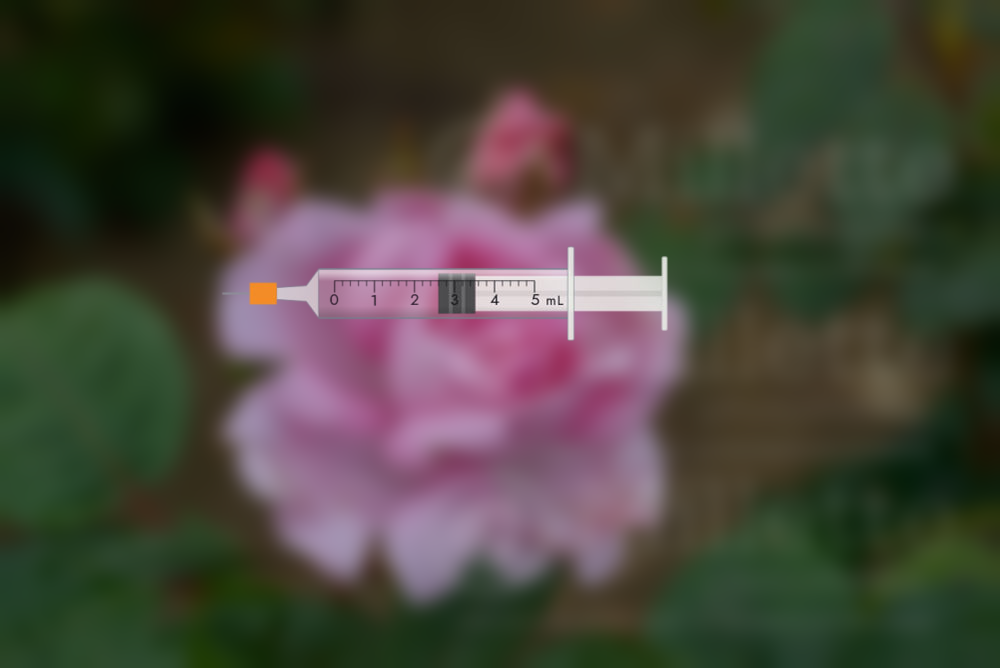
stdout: 2.6 (mL)
